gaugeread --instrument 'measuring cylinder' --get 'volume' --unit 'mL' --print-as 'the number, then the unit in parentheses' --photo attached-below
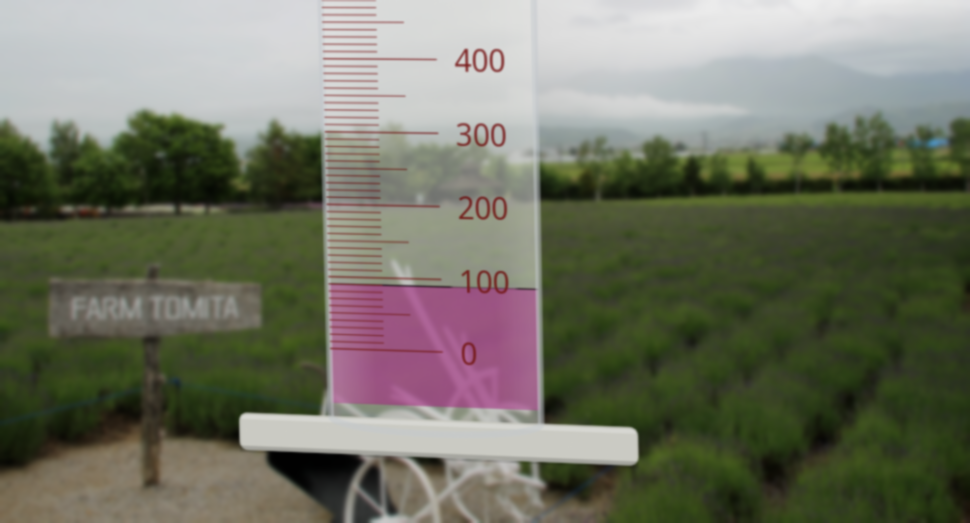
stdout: 90 (mL)
